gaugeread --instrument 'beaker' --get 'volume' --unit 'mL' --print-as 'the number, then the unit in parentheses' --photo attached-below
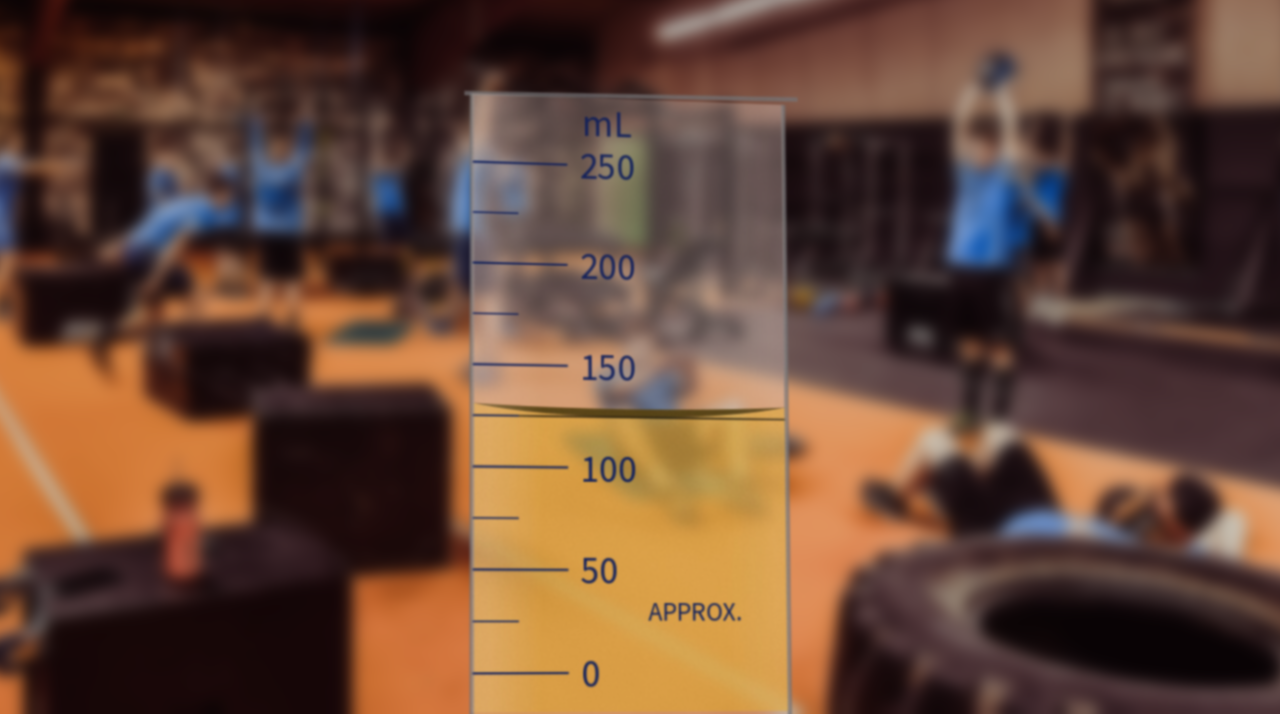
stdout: 125 (mL)
